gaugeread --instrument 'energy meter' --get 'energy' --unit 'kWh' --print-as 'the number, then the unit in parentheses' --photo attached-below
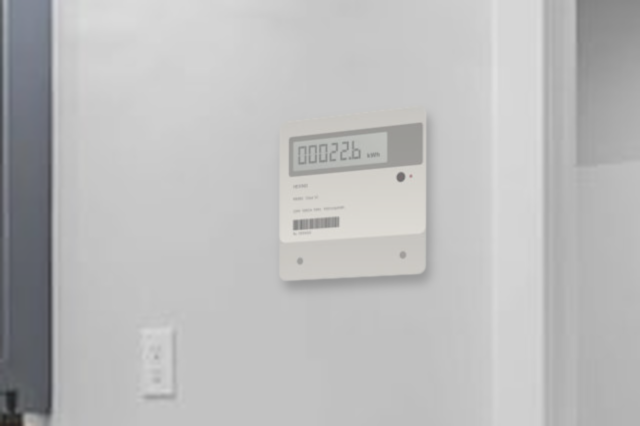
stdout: 22.6 (kWh)
